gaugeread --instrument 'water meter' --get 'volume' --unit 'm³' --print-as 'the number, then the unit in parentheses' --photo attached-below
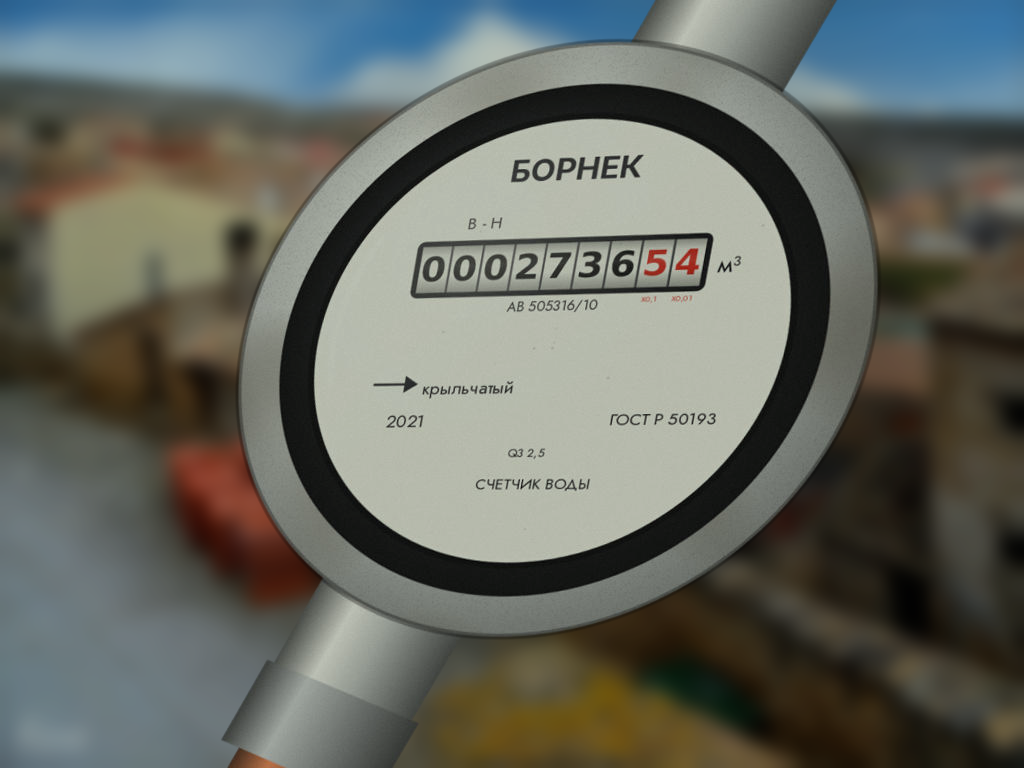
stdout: 2736.54 (m³)
